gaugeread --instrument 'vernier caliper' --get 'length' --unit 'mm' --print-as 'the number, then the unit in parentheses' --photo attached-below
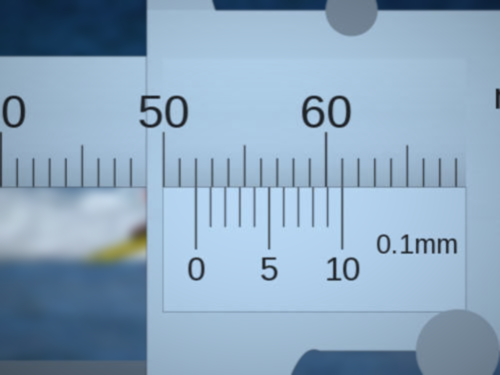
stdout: 52.0 (mm)
